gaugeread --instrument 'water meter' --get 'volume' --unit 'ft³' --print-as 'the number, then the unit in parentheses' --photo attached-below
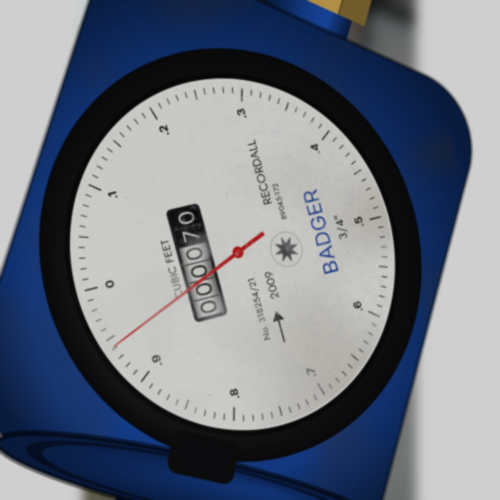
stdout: 69.94 (ft³)
